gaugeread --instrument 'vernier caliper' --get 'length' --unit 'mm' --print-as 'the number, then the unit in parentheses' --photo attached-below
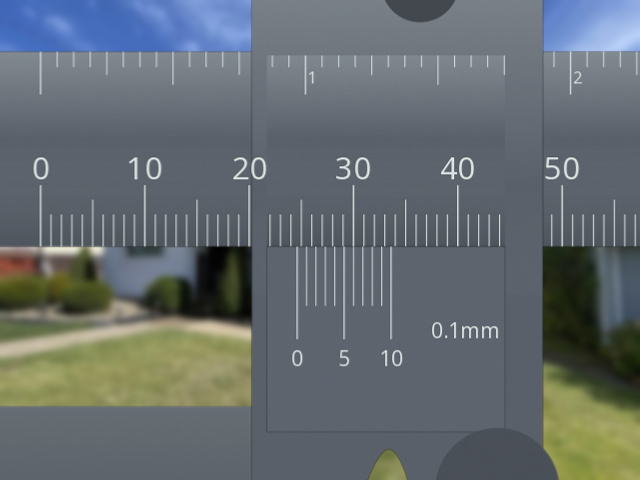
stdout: 24.6 (mm)
